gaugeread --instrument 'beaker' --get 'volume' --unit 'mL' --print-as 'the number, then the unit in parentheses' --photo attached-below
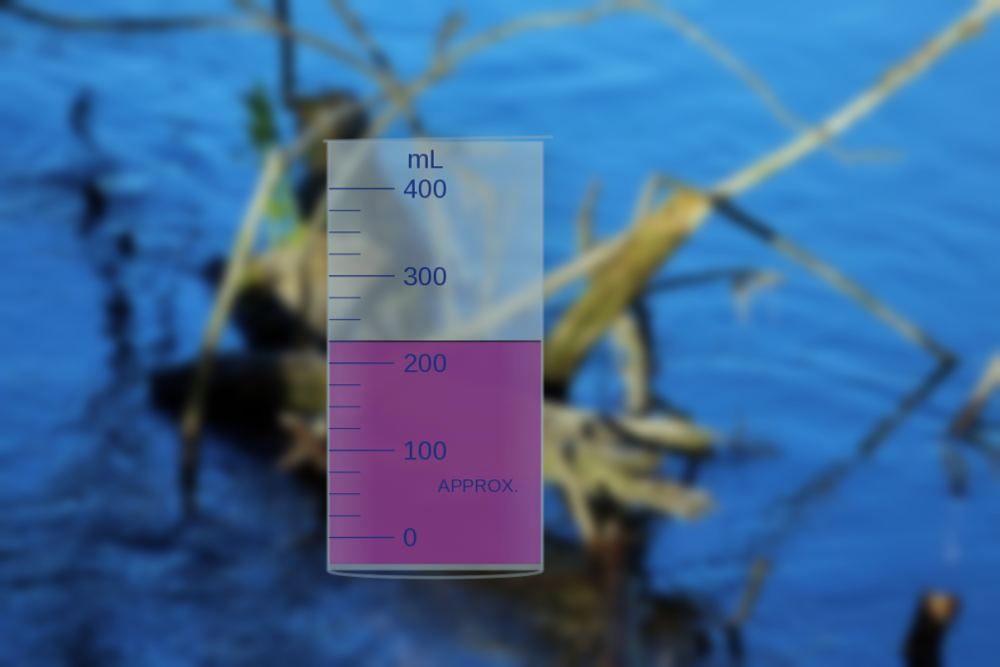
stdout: 225 (mL)
